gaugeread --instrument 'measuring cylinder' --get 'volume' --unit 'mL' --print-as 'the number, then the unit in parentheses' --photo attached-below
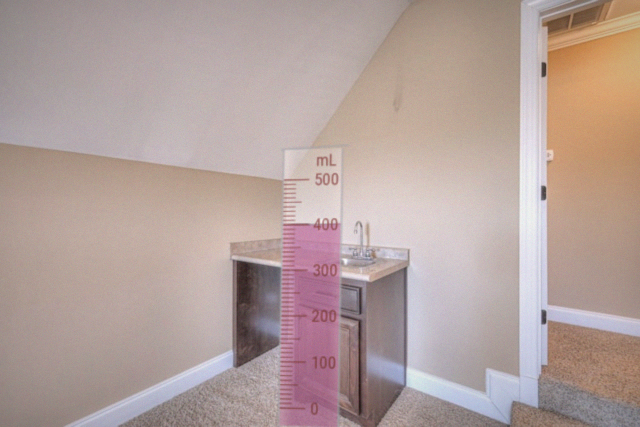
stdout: 400 (mL)
